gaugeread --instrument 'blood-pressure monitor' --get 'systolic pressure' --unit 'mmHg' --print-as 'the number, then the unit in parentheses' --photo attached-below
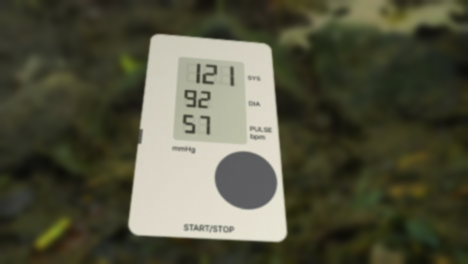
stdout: 121 (mmHg)
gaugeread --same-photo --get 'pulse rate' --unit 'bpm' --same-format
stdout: 57 (bpm)
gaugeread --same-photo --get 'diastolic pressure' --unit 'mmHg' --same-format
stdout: 92 (mmHg)
